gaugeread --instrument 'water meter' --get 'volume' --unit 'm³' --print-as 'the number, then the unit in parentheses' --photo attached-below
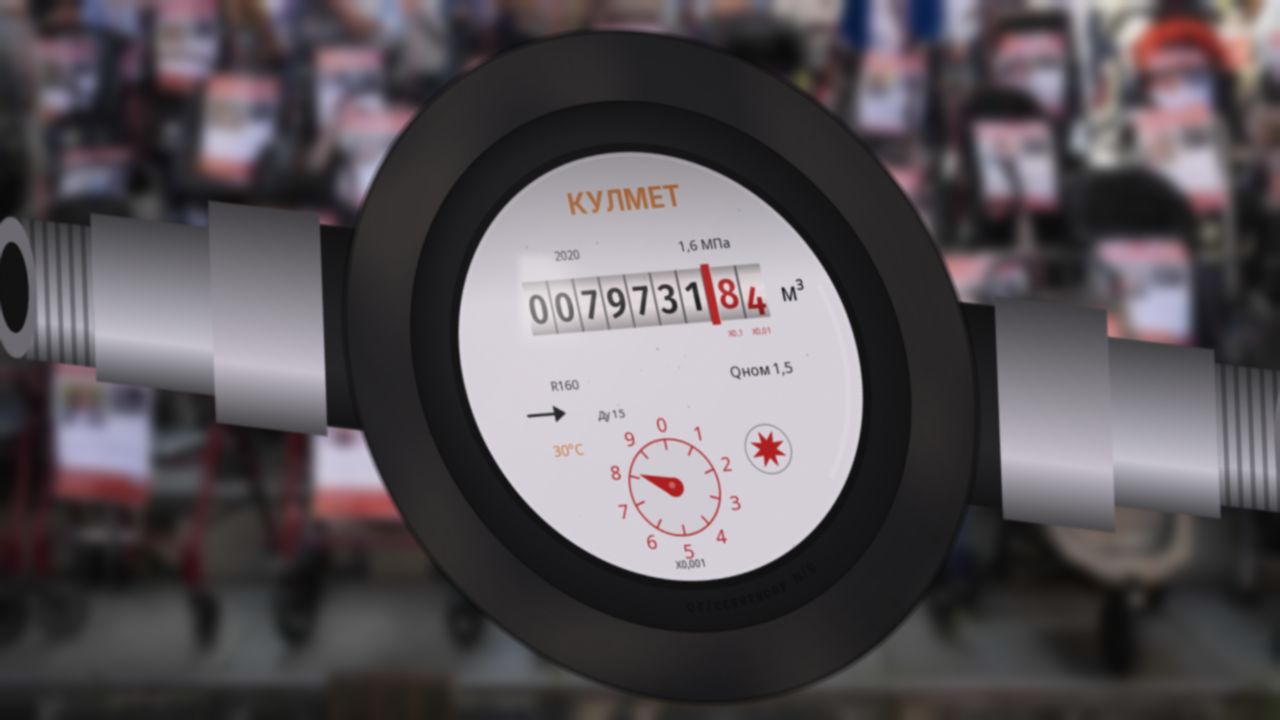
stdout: 79731.838 (m³)
